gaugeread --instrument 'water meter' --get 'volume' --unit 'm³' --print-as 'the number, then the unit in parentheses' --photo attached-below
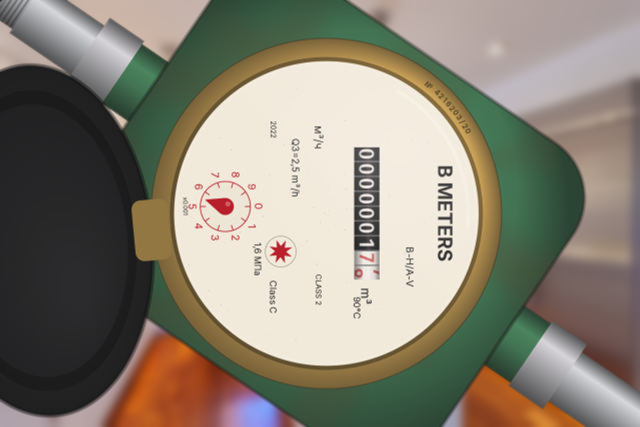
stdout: 1.775 (m³)
